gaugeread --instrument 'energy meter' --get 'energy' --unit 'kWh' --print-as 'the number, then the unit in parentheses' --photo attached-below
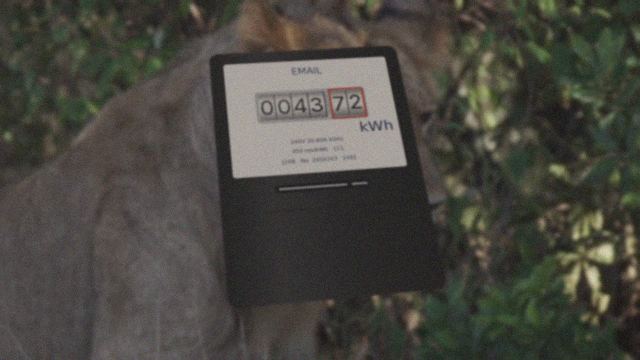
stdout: 43.72 (kWh)
